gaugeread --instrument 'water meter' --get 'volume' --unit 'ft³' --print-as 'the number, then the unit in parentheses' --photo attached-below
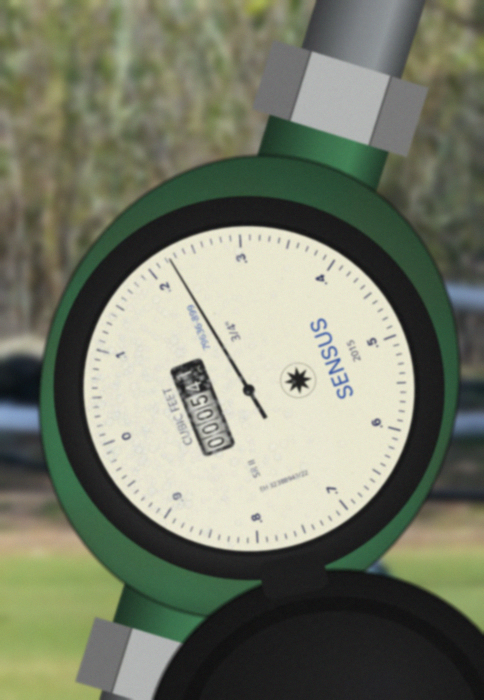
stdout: 541.22 (ft³)
